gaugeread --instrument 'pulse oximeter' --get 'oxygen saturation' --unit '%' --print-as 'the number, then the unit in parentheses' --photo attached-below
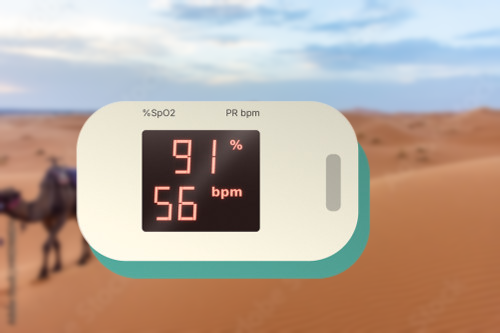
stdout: 91 (%)
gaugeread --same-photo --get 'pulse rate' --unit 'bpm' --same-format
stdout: 56 (bpm)
